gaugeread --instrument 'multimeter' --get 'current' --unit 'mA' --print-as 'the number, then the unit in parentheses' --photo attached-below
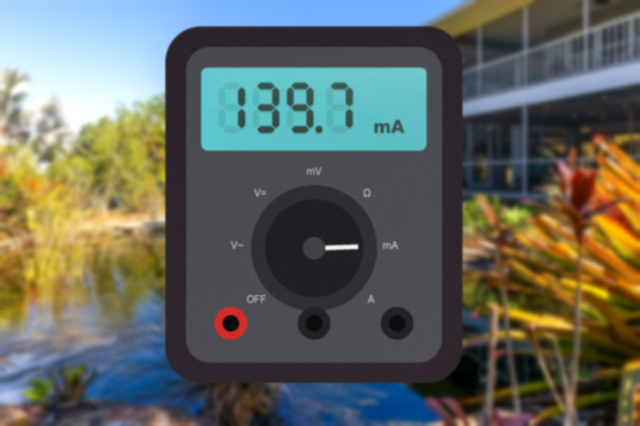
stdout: 139.7 (mA)
